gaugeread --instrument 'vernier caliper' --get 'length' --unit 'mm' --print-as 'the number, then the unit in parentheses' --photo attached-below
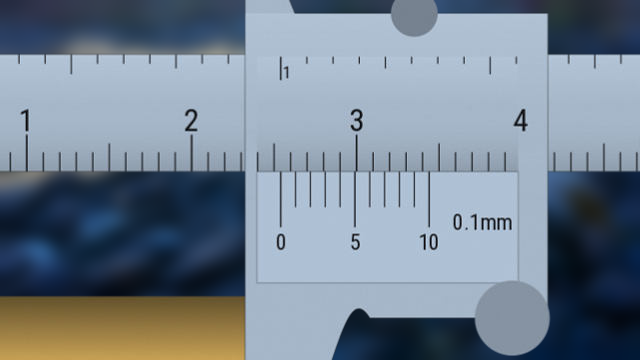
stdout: 25.4 (mm)
